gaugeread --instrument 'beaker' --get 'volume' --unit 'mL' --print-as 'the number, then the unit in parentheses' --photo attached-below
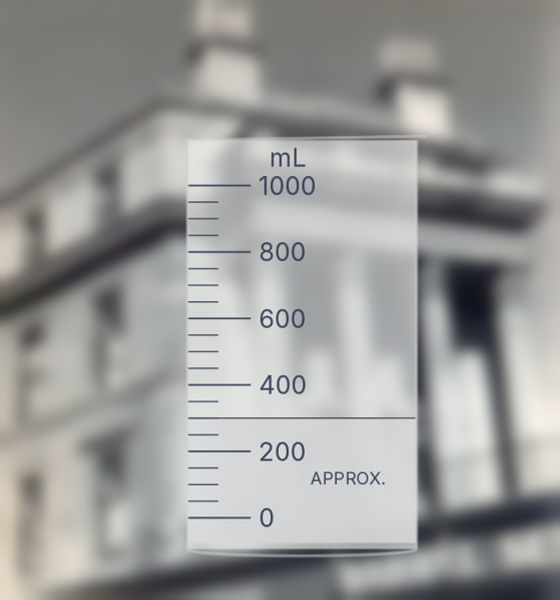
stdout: 300 (mL)
